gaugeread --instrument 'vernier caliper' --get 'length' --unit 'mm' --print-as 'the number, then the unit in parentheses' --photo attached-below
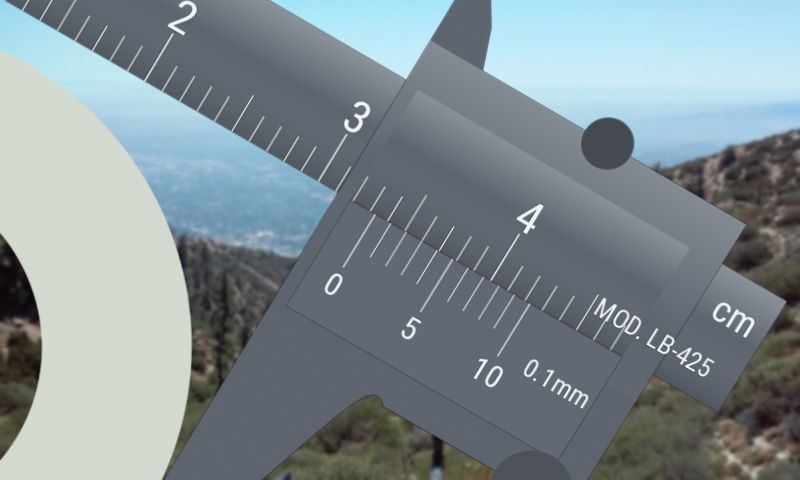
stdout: 33.3 (mm)
